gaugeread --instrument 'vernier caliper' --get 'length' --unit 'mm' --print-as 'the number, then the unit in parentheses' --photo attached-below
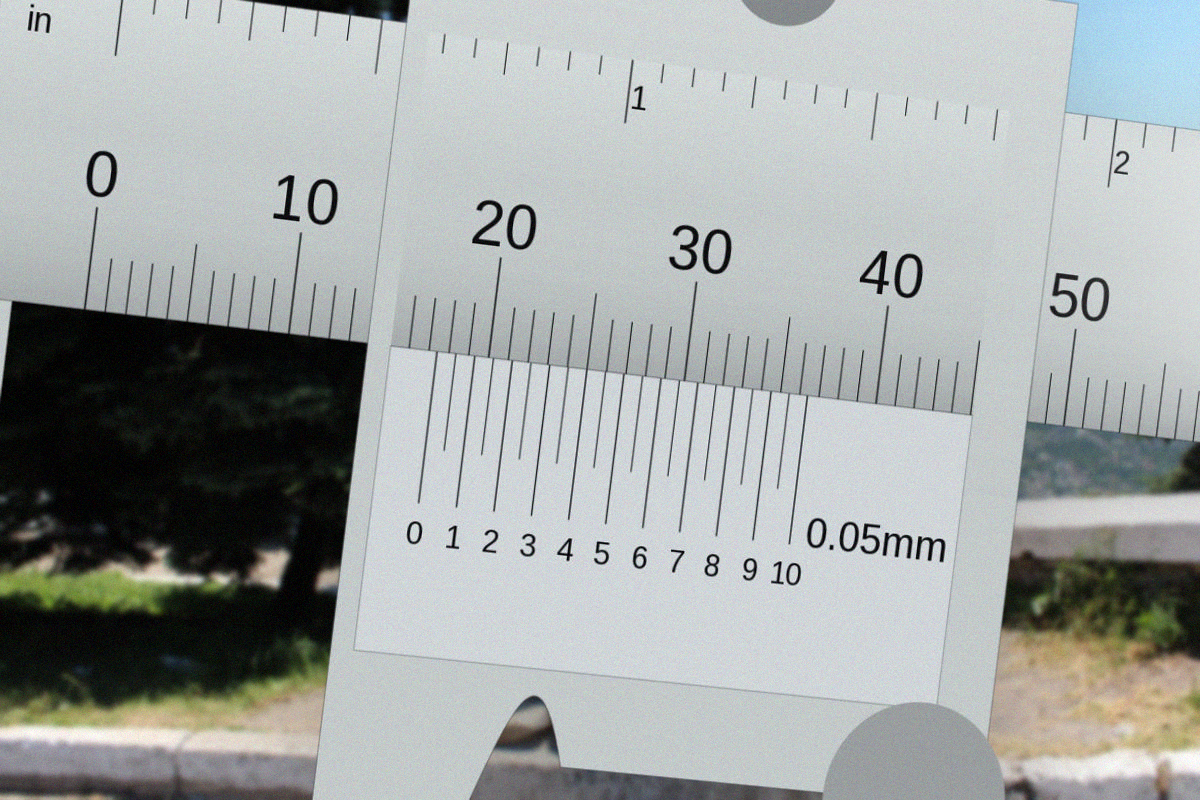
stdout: 17.4 (mm)
